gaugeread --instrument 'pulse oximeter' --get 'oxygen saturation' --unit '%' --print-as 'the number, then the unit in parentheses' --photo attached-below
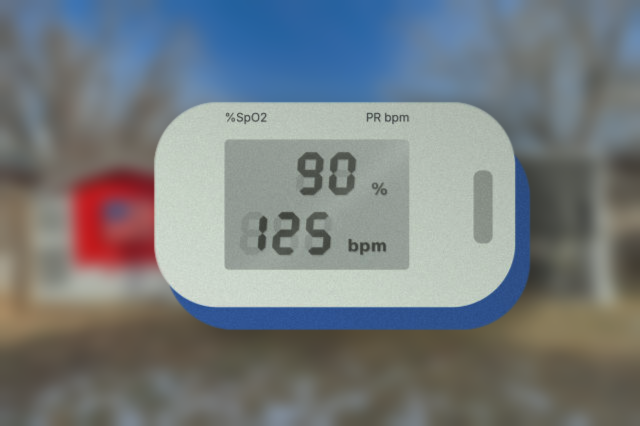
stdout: 90 (%)
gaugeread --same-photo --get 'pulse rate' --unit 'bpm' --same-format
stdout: 125 (bpm)
